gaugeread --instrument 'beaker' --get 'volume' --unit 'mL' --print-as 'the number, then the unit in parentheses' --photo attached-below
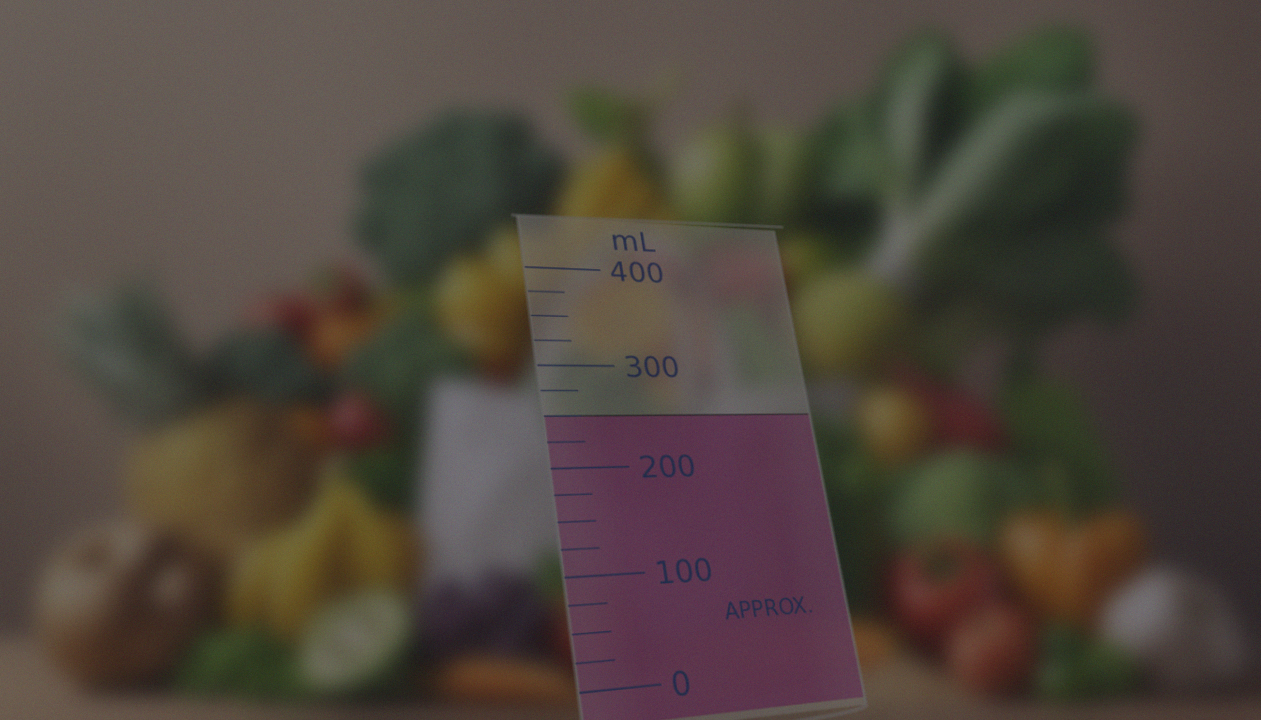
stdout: 250 (mL)
